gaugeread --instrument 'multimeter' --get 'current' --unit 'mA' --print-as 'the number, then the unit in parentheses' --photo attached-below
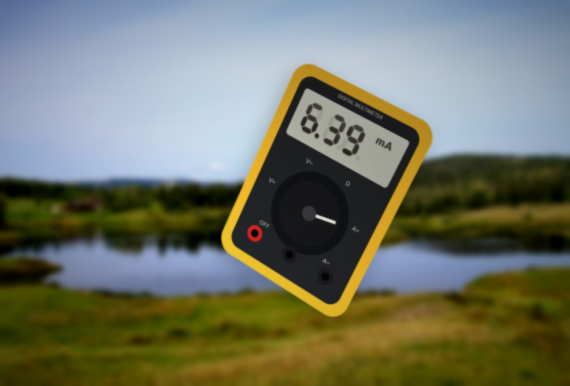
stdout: 6.39 (mA)
